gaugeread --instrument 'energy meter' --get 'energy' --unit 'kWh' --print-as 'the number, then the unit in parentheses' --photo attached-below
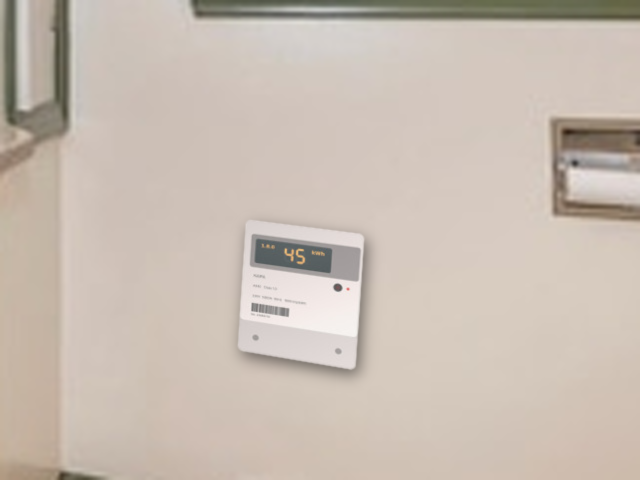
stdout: 45 (kWh)
